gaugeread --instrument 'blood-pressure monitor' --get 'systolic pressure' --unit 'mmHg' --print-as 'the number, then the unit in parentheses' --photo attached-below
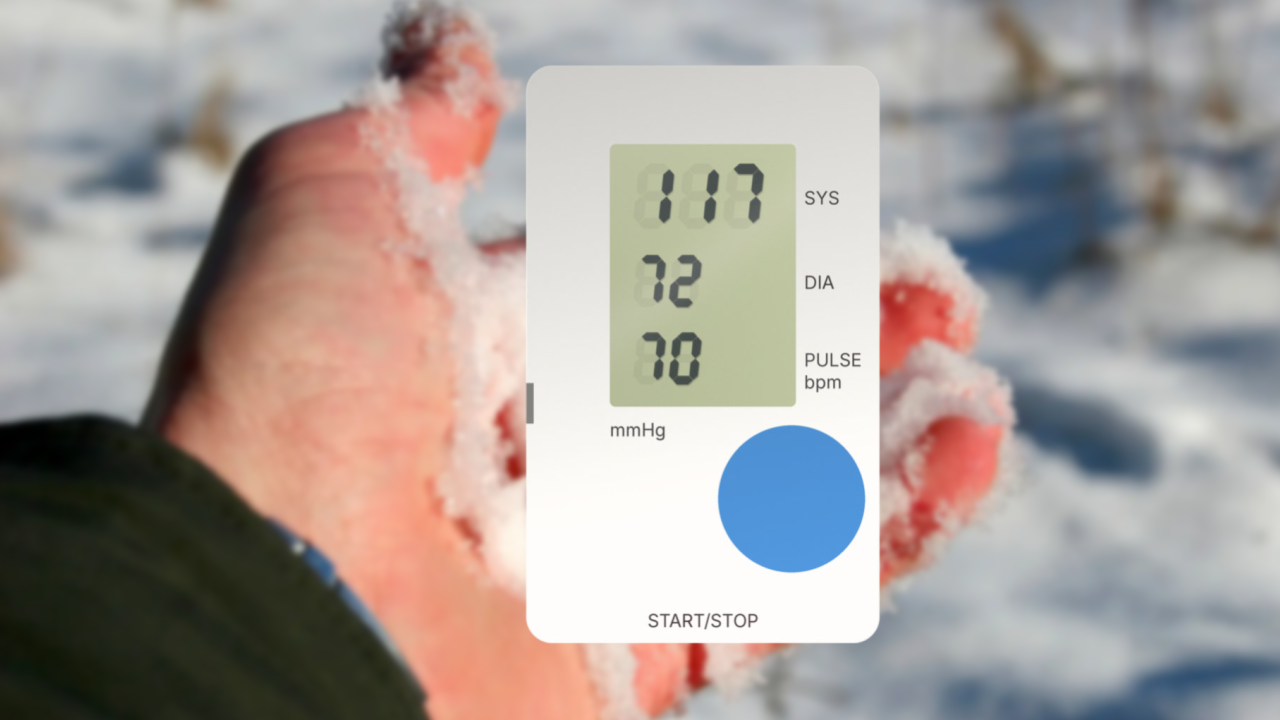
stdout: 117 (mmHg)
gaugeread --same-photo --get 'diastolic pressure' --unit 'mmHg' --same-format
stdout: 72 (mmHg)
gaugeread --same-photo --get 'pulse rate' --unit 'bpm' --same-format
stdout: 70 (bpm)
